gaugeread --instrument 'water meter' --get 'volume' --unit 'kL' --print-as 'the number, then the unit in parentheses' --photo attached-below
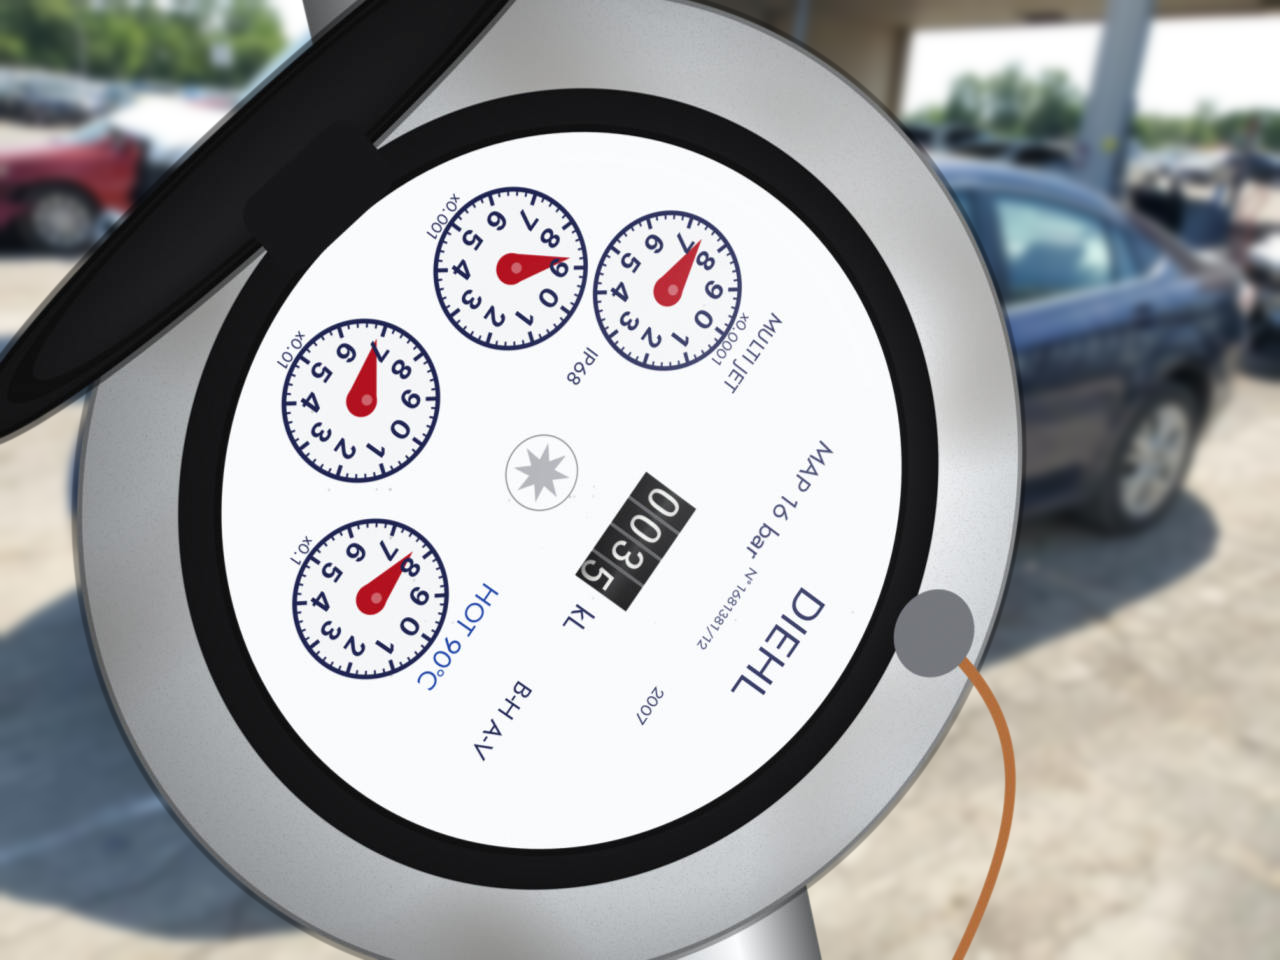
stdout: 34.7687 (kL)
